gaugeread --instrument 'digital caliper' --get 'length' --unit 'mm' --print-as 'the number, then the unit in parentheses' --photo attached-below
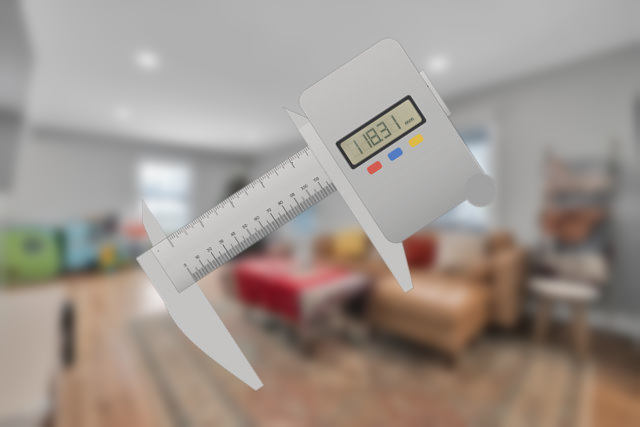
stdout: 118.31 (mm)
